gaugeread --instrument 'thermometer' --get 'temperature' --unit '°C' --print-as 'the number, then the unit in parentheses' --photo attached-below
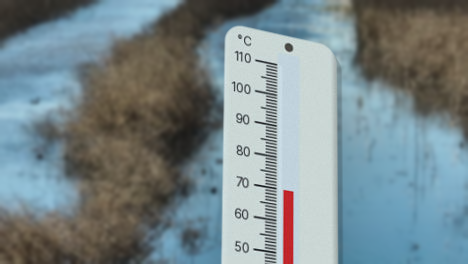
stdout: 70 (°C)
